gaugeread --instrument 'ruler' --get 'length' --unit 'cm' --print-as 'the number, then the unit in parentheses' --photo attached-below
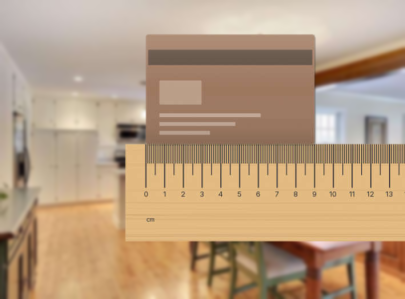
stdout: 9 (cm)
